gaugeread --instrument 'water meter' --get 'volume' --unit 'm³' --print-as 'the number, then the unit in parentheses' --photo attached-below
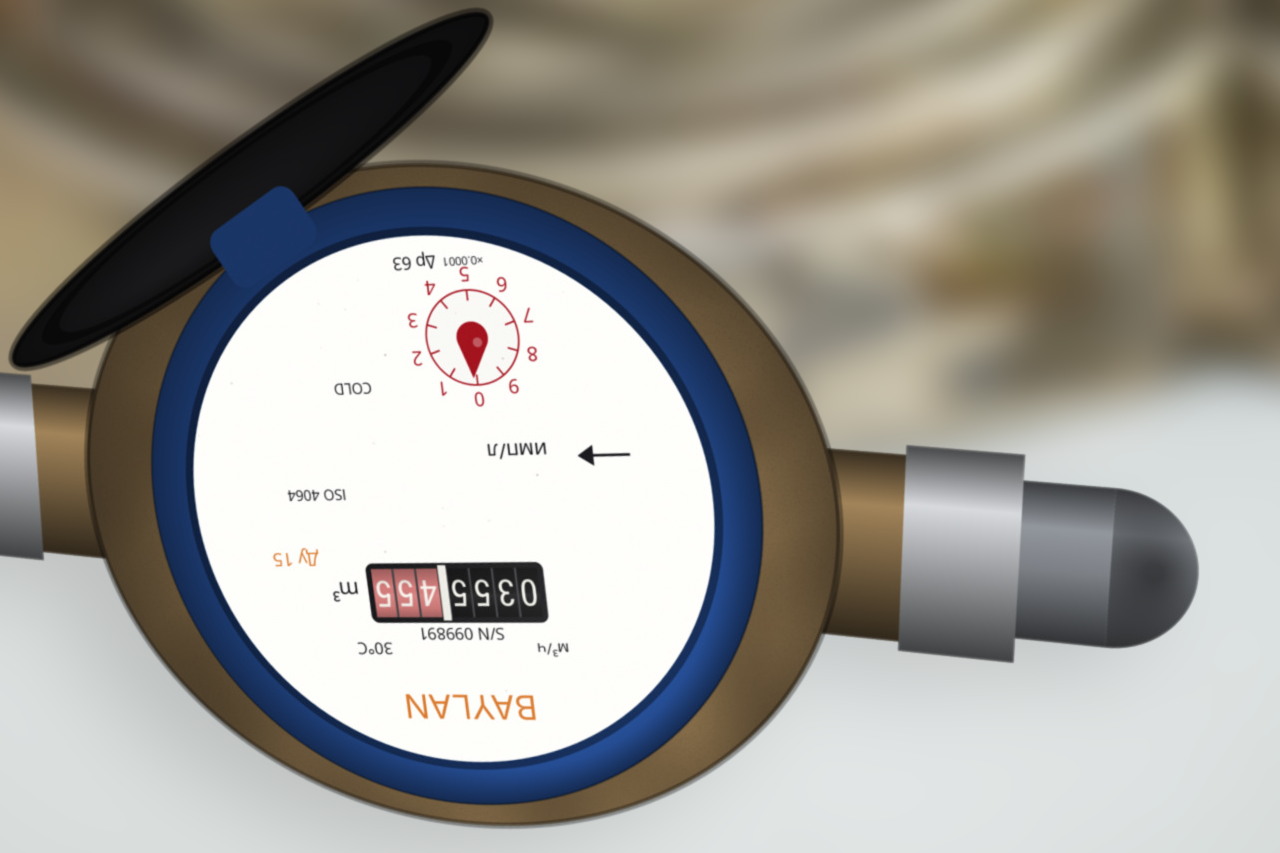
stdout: 355.4550 (m³)
